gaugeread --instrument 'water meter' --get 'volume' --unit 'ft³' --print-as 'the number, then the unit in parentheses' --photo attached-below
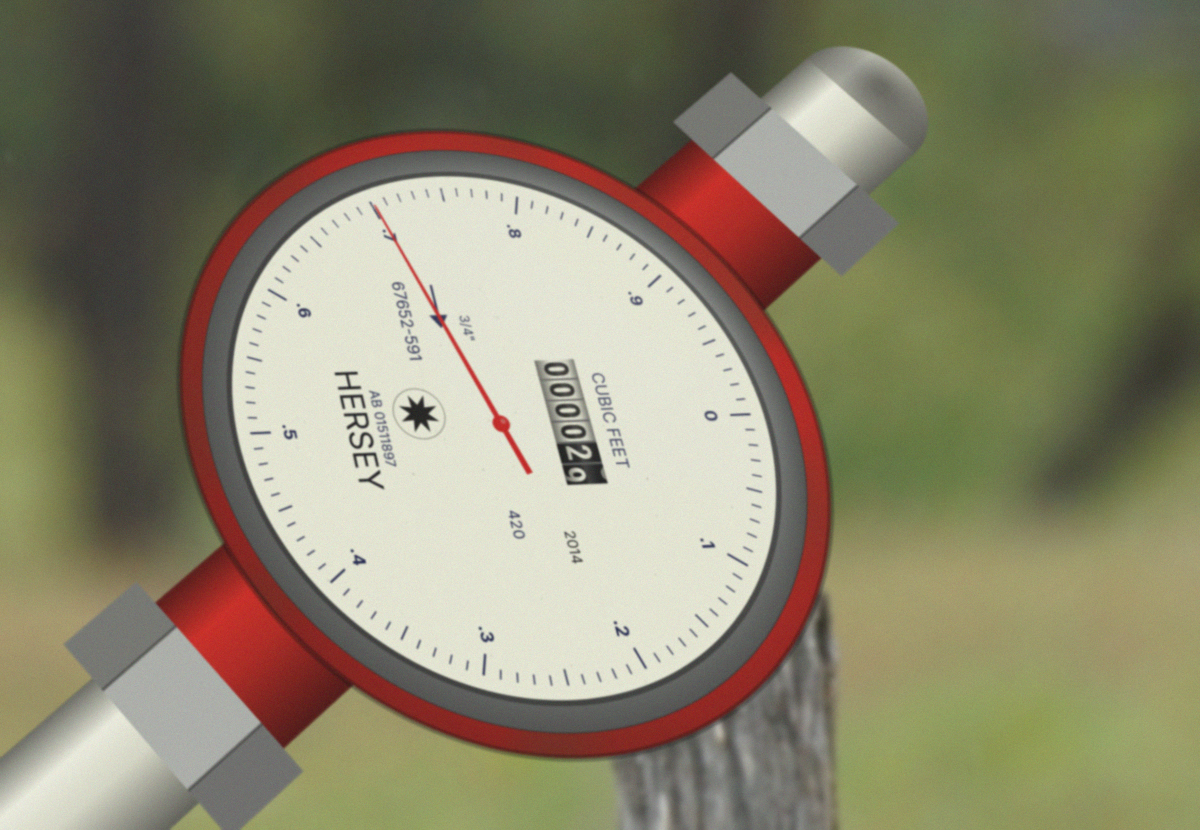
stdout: 28.70 (ft³)
